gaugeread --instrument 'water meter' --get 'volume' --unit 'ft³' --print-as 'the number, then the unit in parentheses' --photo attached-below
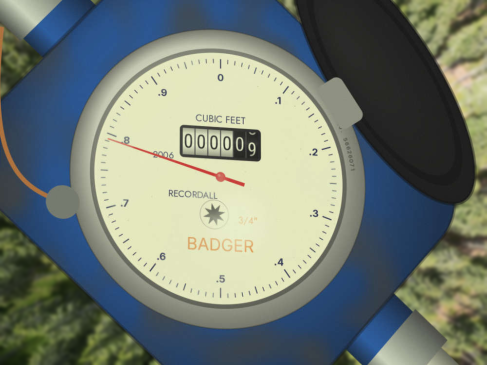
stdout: 8.79 (ft³)
